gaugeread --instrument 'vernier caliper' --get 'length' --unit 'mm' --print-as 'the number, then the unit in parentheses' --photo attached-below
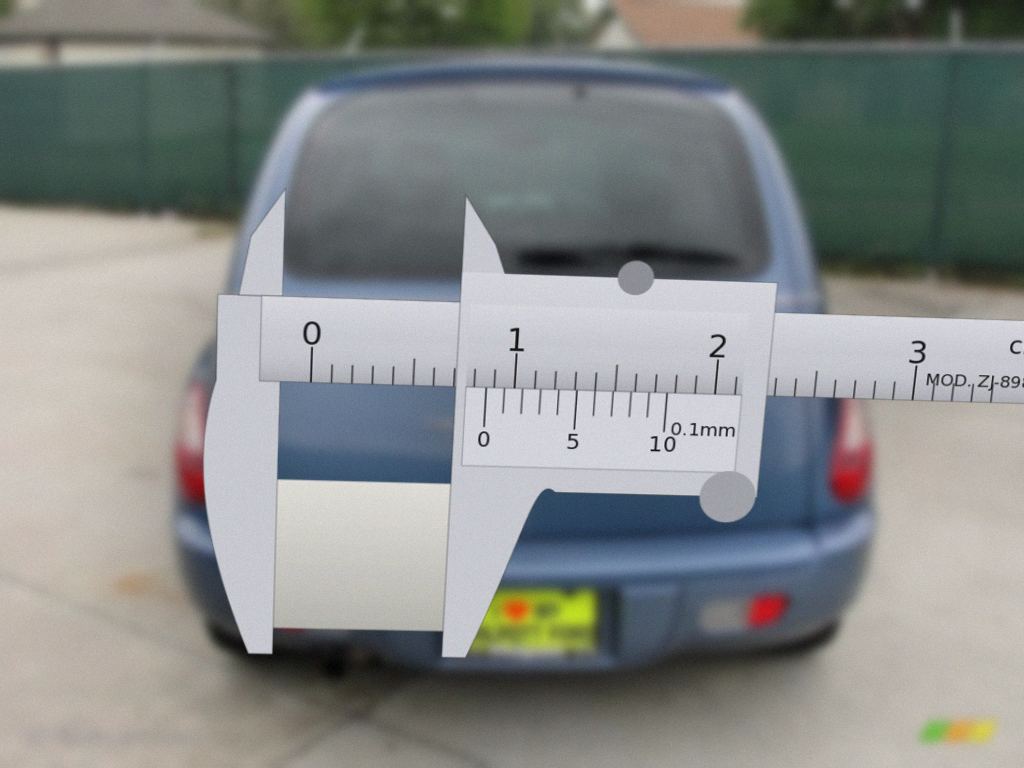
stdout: 8.6 (mm)
